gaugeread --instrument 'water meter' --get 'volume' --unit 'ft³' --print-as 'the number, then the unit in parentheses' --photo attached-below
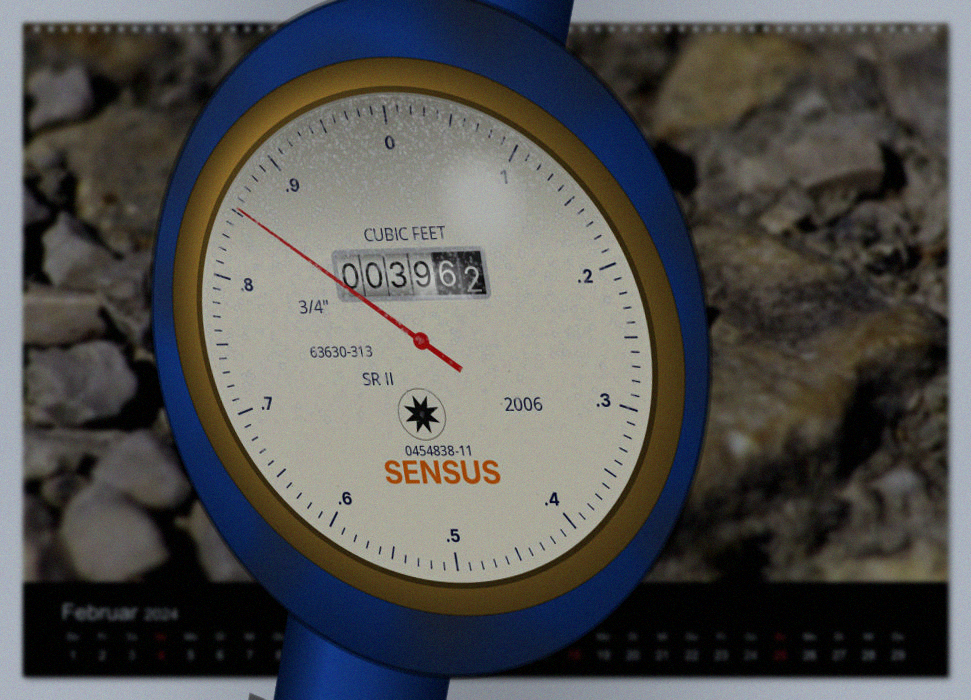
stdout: 3961.85 (ft³)
